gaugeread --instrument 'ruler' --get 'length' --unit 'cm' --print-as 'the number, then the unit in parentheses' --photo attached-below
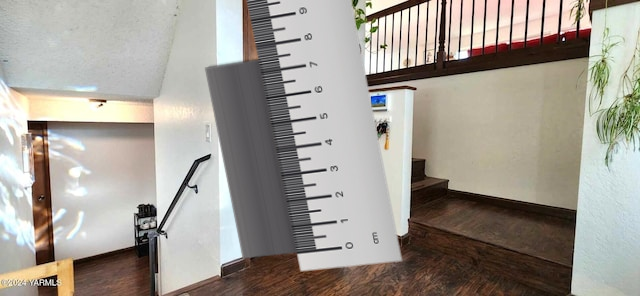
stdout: 7.5 (cm)
